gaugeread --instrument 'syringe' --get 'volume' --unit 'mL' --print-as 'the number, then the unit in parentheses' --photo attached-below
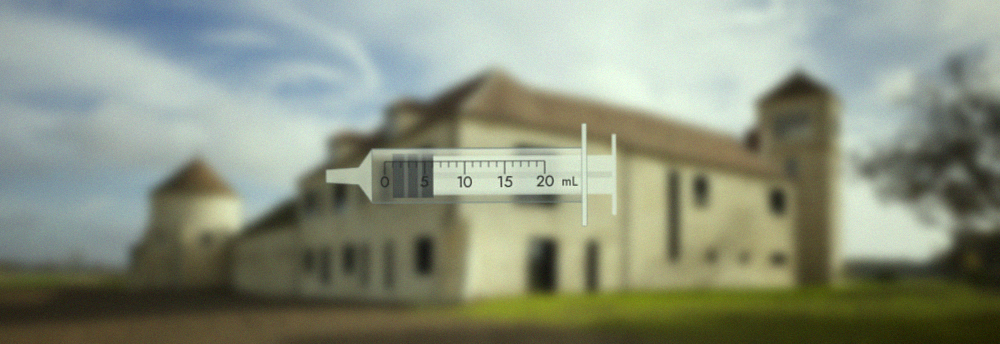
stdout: 1 (mL)
